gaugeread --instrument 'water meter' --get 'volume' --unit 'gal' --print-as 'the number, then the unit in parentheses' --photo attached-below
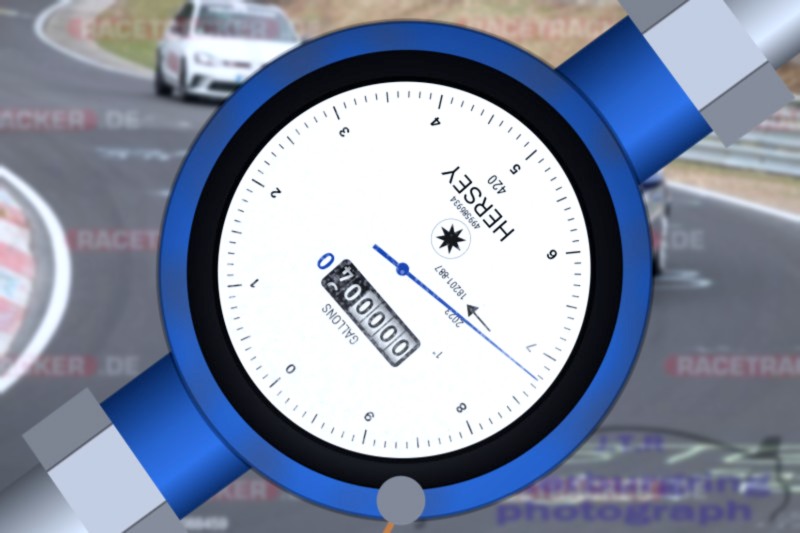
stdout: 37.2 (gal)
